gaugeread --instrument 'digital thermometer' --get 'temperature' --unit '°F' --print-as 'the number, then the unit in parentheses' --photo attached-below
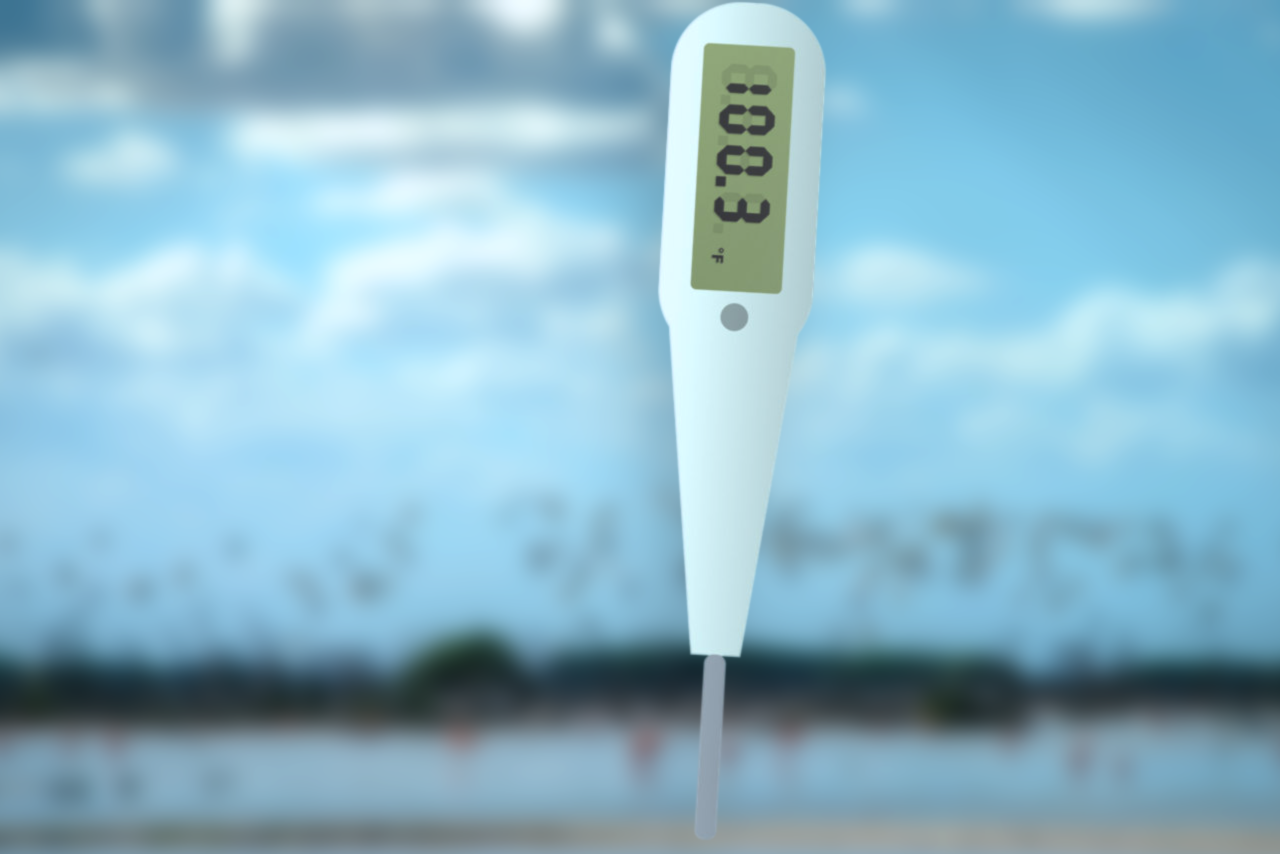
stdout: 100.3 (°F)
